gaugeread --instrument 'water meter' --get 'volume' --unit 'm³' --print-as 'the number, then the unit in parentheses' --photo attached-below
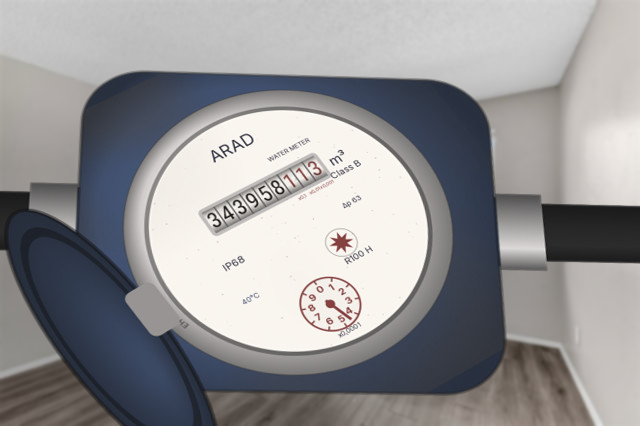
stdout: 343958.1134 (m³)
